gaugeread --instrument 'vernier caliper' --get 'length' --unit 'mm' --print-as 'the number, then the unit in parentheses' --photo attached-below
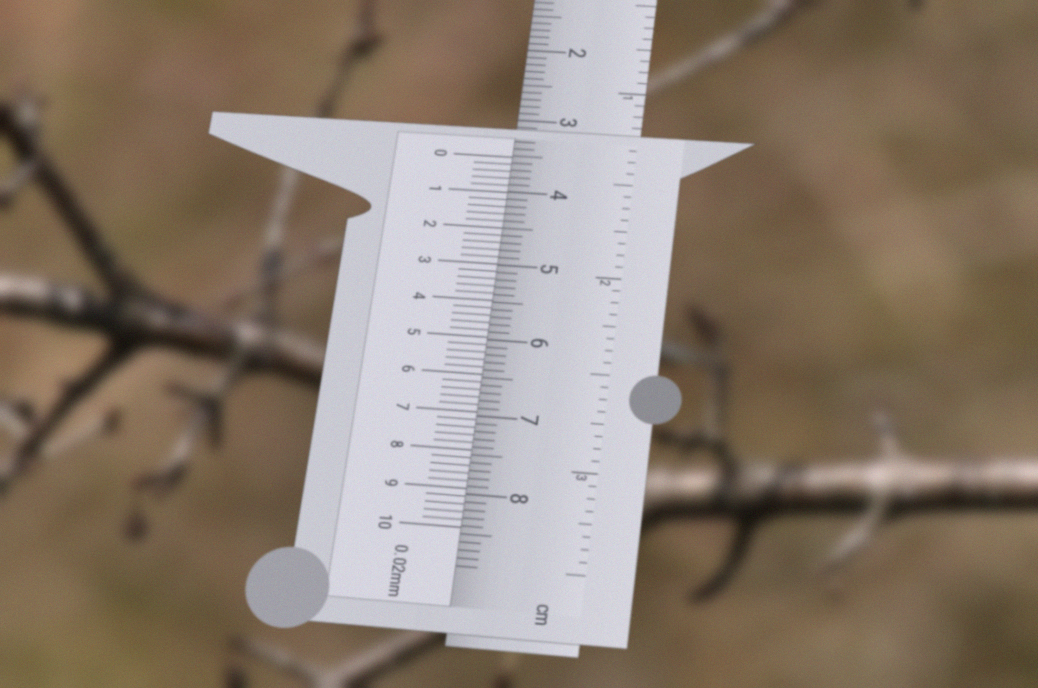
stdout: 35.2 (mm)
